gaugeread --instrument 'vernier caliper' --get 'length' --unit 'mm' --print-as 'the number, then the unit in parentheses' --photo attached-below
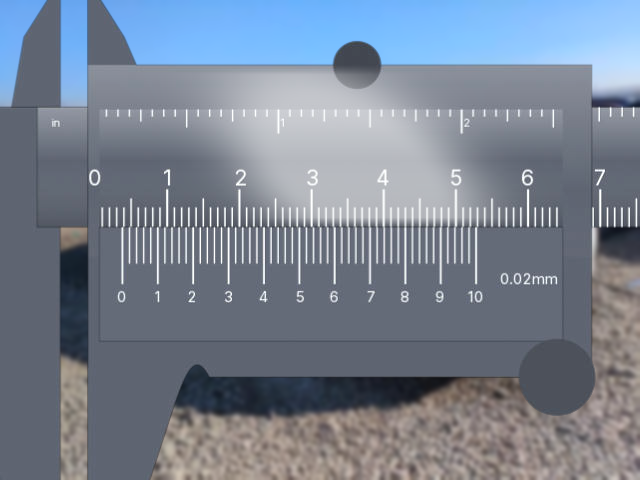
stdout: 3.8 (mm)
